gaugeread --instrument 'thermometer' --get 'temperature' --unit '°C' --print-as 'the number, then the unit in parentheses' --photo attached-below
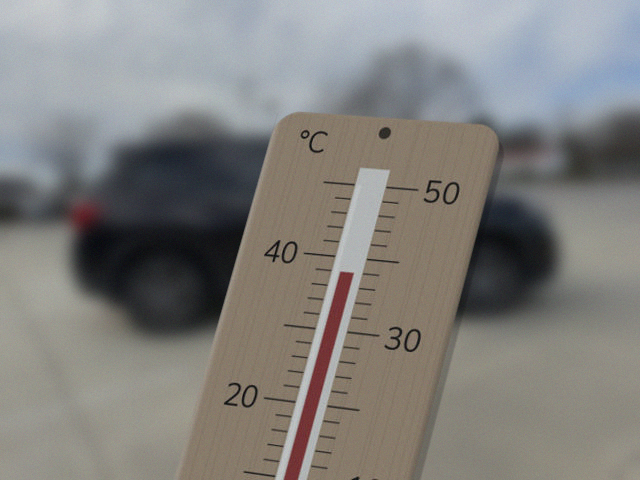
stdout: 38 (°C)
